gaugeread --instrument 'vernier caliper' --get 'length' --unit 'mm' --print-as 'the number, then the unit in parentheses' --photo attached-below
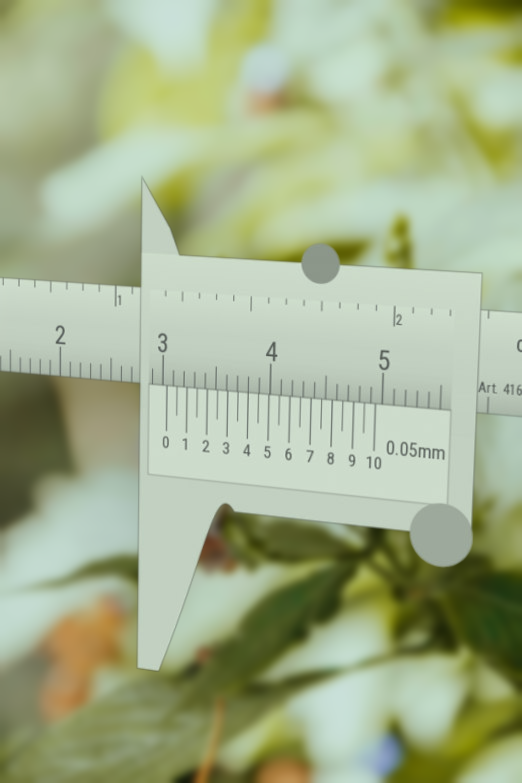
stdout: 30.4 (mm)
